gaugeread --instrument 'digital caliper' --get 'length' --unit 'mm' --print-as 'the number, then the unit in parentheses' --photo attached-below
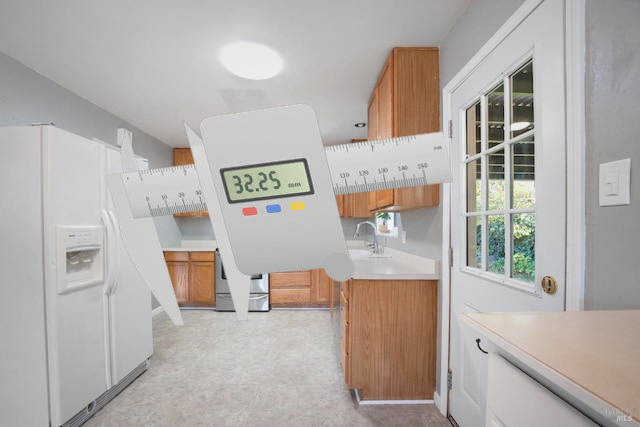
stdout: 32.25 (mm)
